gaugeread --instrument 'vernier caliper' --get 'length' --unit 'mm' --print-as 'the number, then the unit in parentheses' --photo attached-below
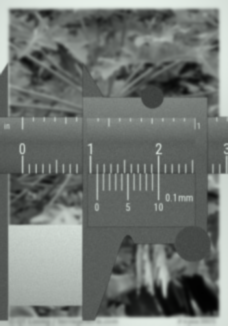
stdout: 11.0 (mm)
